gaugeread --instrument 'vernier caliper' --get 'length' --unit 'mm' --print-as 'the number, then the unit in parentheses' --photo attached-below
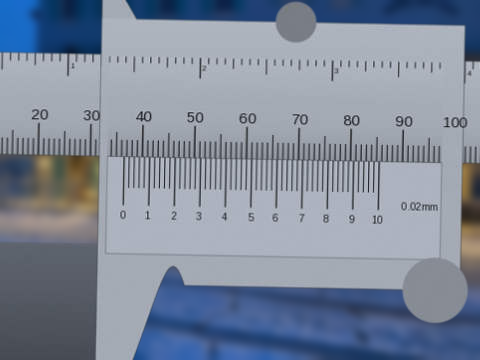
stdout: 36.5 (mm)
